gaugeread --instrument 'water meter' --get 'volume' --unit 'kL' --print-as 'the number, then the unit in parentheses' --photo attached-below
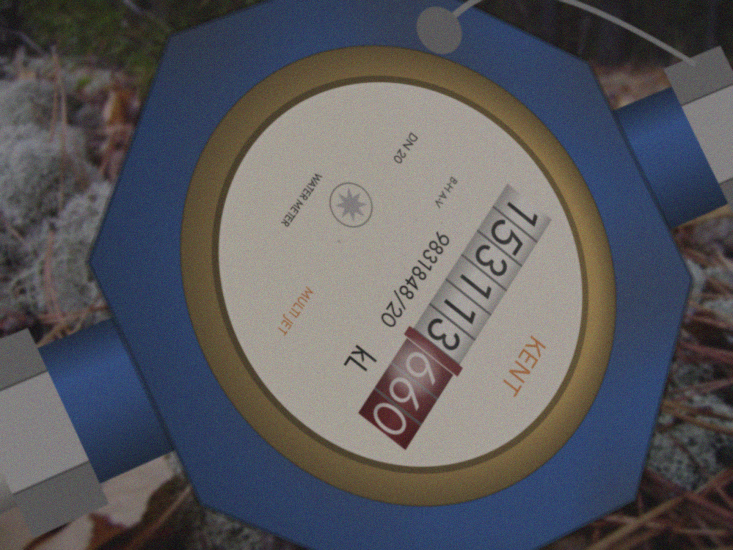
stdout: 153113.660 (kL)
